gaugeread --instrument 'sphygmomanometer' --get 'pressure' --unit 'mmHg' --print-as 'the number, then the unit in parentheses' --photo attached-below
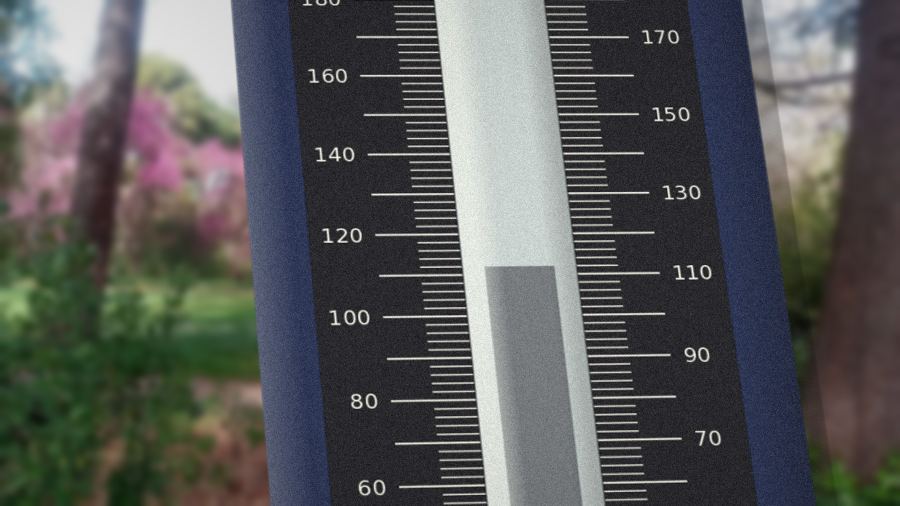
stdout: 112 (mmHg)
